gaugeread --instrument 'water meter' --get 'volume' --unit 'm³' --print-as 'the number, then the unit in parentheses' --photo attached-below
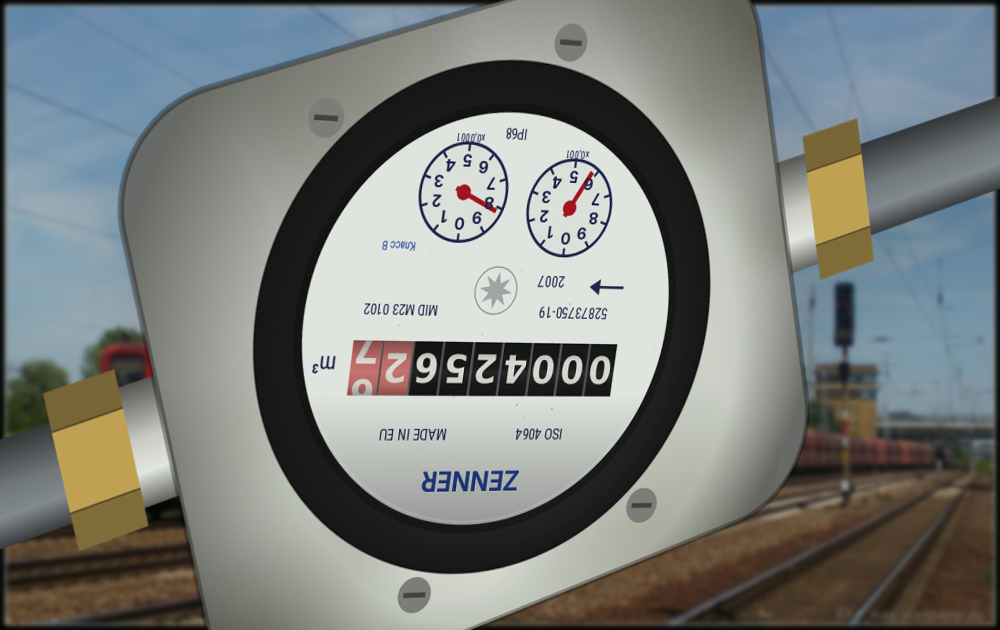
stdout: 4256.2658 (m³)
